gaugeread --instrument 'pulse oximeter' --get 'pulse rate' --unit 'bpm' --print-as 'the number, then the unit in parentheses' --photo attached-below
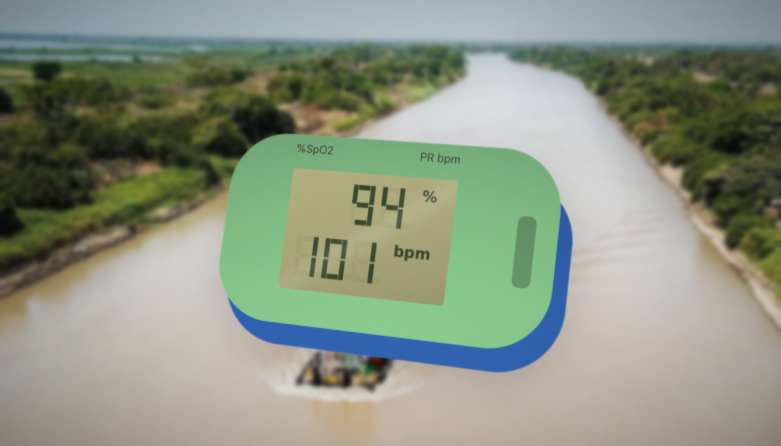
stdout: 101 (bpm)
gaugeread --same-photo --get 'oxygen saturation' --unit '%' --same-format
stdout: 94 (%)
